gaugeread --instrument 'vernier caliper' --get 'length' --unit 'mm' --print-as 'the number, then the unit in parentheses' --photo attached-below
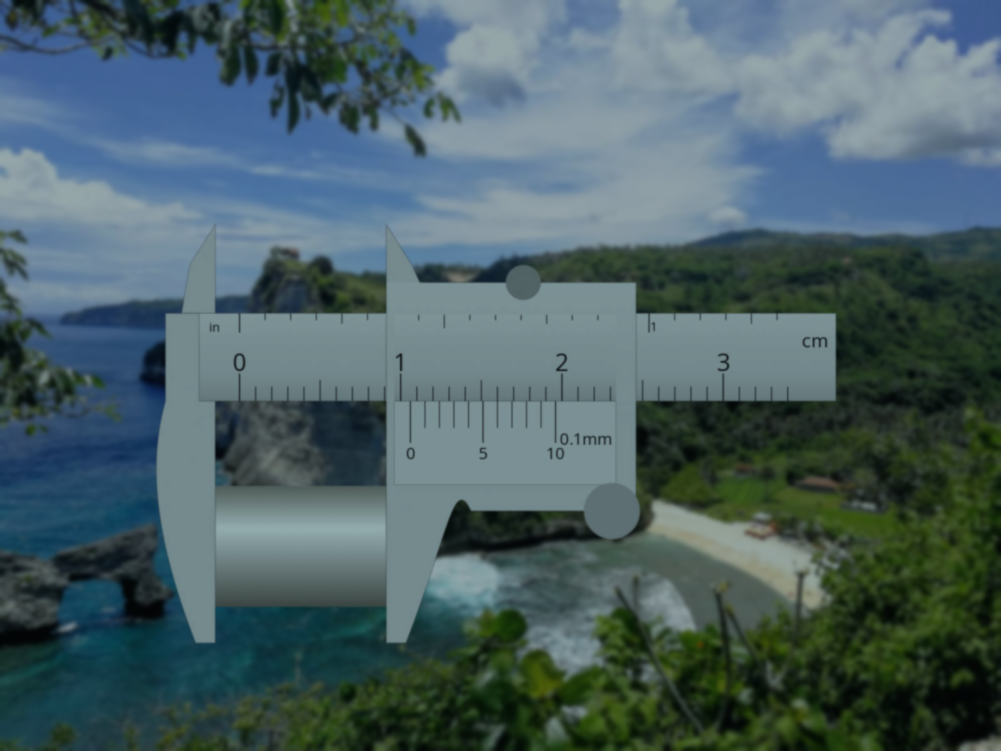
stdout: 10.6 (mm)
